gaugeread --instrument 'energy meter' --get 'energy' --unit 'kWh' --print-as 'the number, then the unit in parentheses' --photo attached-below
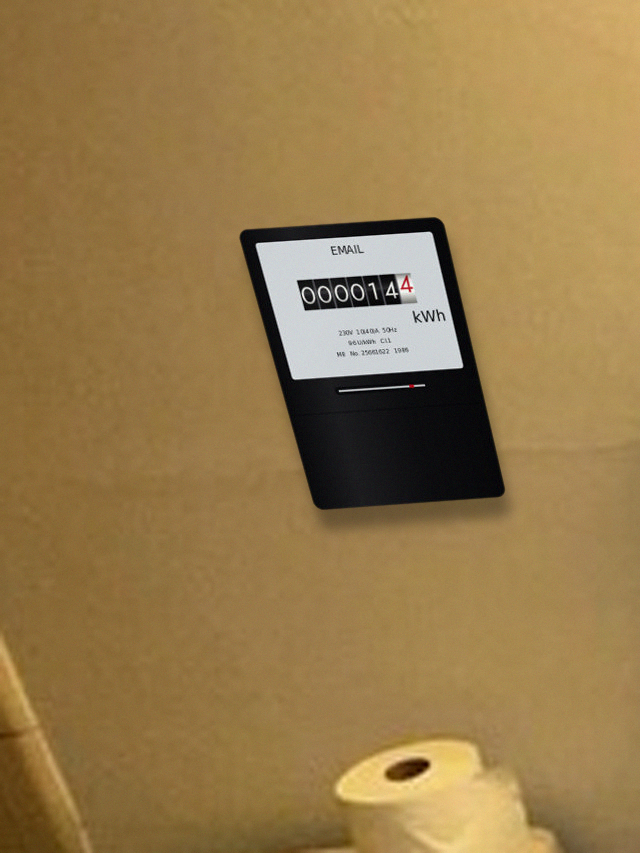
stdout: 14.4 (kWh)
